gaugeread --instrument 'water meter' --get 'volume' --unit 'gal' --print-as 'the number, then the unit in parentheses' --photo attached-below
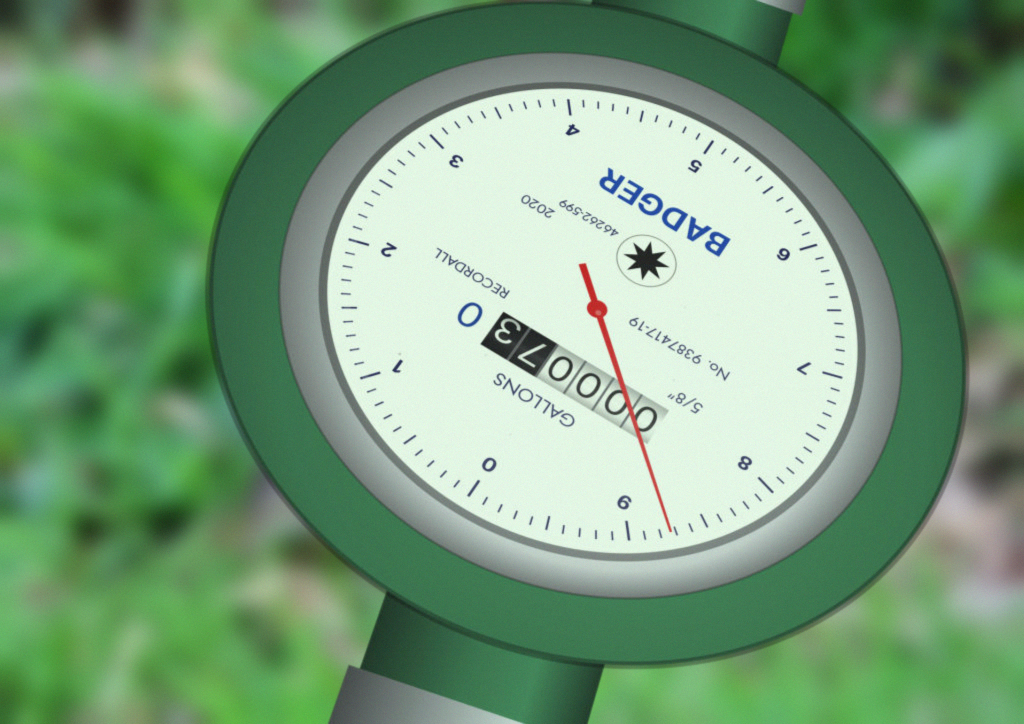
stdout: 728.7 (gal)
